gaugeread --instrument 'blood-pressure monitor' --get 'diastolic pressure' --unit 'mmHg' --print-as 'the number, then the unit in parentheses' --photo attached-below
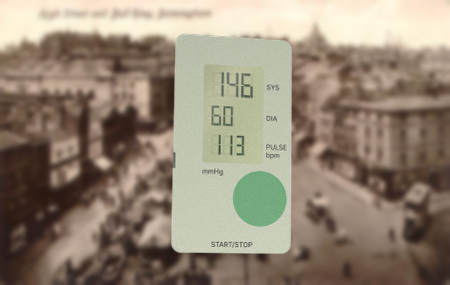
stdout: 60 (mmHg)
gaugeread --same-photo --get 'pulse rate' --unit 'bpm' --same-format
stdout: 113 (bpm)
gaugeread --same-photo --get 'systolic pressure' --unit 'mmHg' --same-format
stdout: 146 (mmHg)
